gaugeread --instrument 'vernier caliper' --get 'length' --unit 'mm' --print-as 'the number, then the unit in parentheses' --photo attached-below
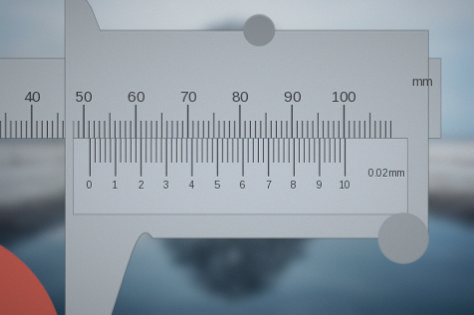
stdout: 51.2 (mm)
